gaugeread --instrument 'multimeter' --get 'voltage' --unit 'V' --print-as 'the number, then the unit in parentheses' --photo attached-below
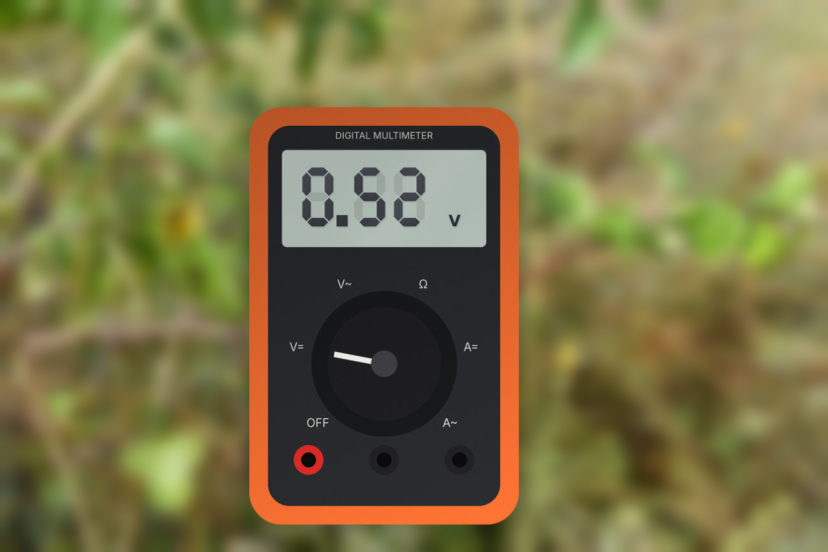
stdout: 0.52 (V)
